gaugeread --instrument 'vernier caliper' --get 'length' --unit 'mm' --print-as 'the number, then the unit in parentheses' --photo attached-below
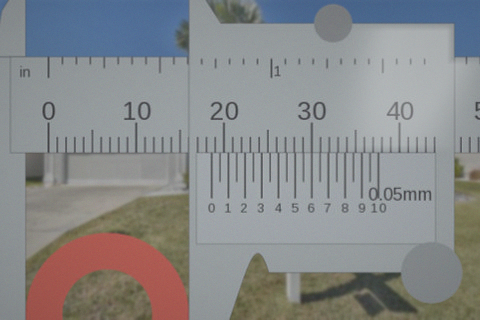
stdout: 18.6 (mm)
